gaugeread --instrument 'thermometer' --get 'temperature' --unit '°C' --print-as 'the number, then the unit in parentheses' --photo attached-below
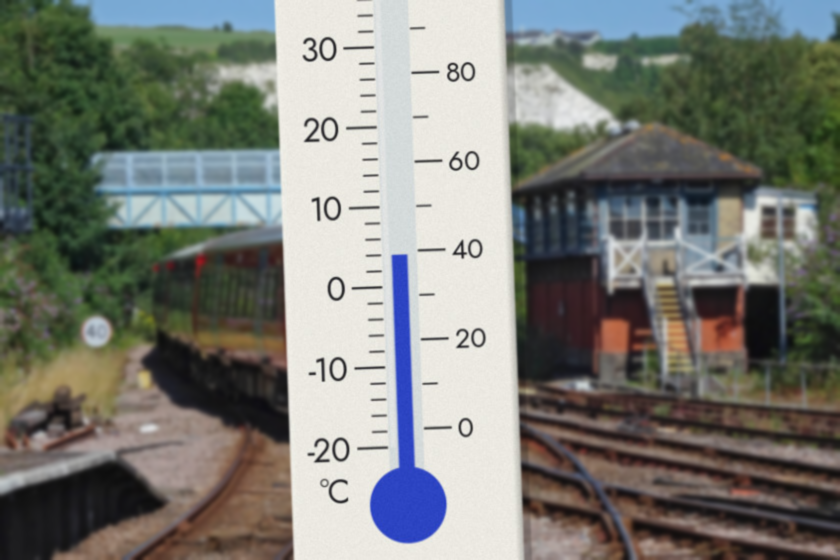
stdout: 4 (°C)
